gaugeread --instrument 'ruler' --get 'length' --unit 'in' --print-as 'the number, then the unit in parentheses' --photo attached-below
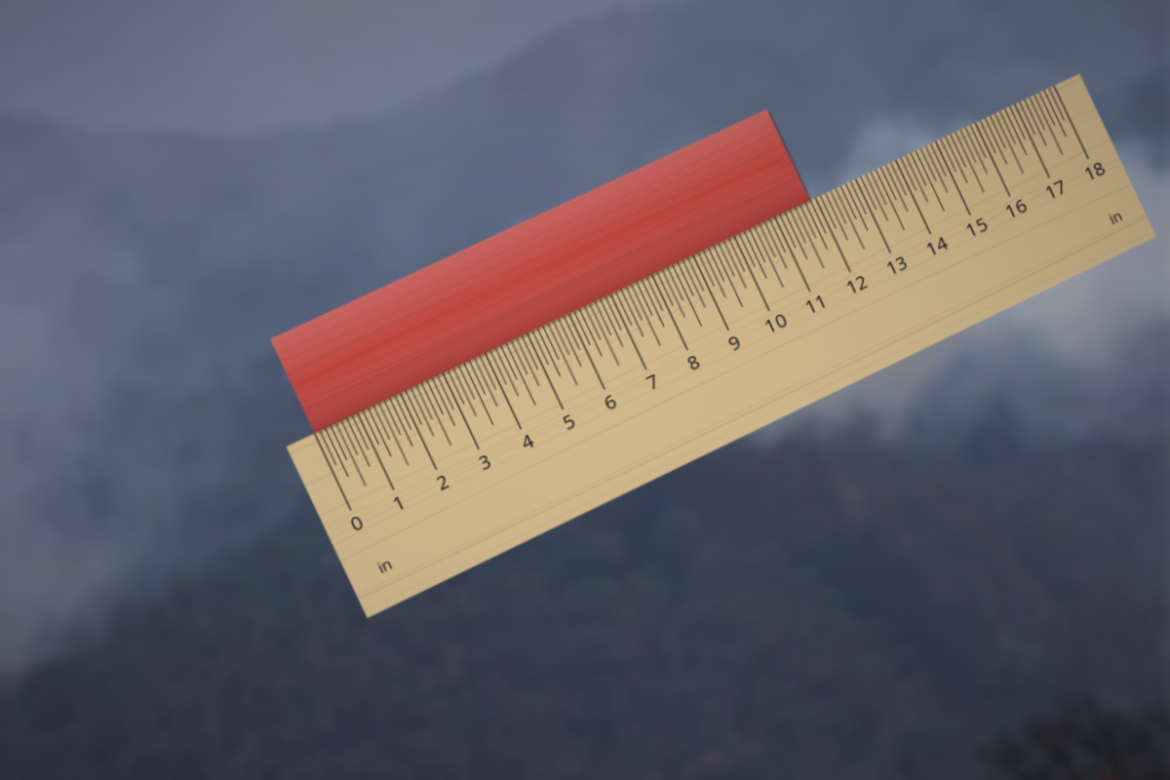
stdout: 11.875 (in)
